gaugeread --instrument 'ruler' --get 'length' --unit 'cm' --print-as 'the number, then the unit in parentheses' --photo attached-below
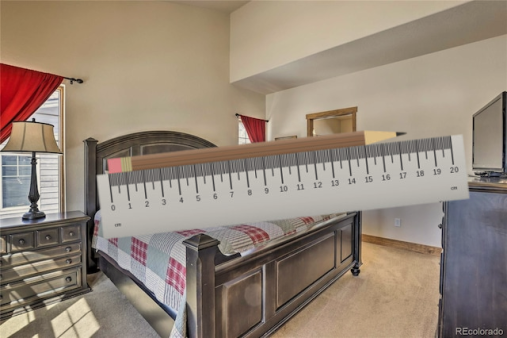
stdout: 17.5 (cm)
